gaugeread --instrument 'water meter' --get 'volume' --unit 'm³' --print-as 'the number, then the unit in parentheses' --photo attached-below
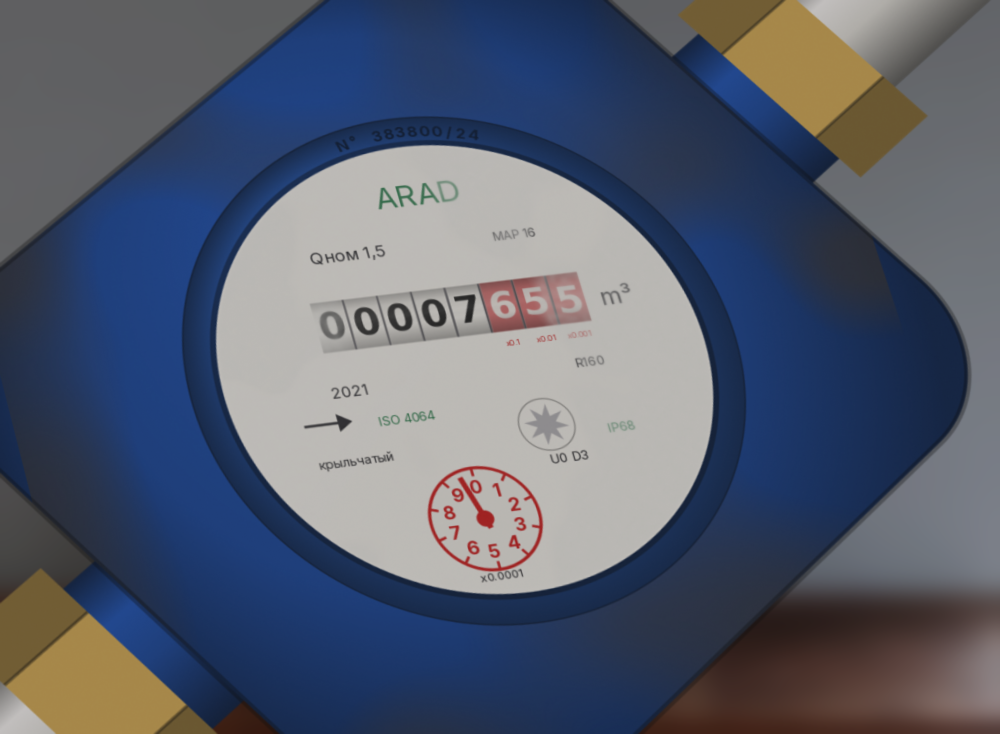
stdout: 7.6549 (m³)
